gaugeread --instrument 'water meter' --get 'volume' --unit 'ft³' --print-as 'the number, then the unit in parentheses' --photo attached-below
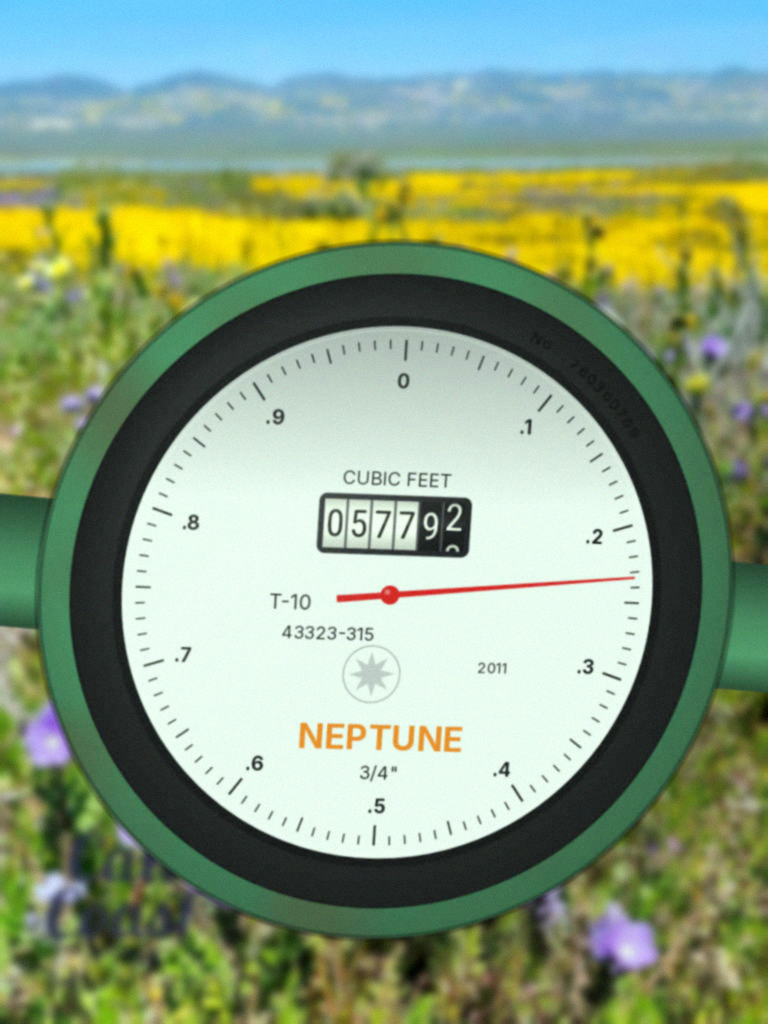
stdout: 57792.23 (ft³)
